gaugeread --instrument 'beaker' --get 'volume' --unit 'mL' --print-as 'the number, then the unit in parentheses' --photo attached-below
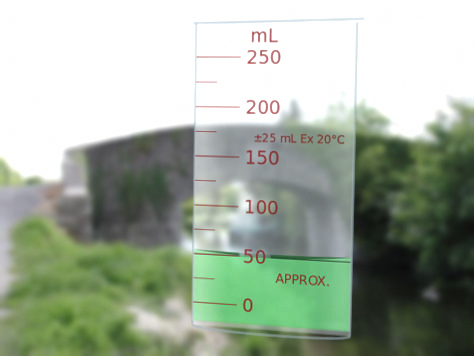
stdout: 50 (mL)
